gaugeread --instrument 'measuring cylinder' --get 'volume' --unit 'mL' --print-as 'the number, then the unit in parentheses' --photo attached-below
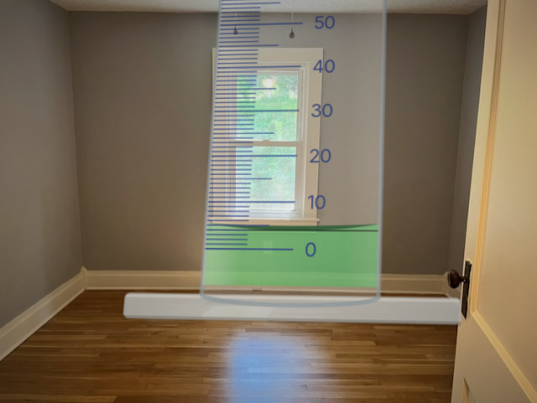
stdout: 4 (mL)
